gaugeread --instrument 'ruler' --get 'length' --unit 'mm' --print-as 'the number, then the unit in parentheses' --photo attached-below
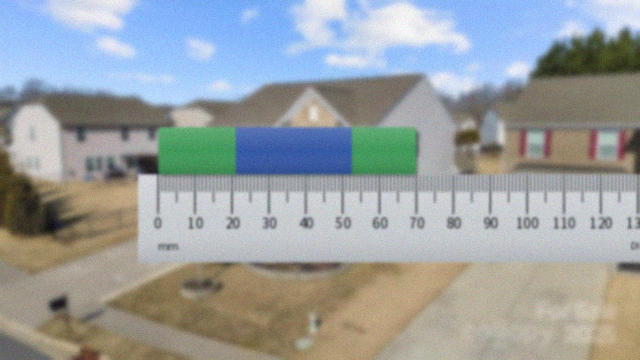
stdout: 70 (mm)
